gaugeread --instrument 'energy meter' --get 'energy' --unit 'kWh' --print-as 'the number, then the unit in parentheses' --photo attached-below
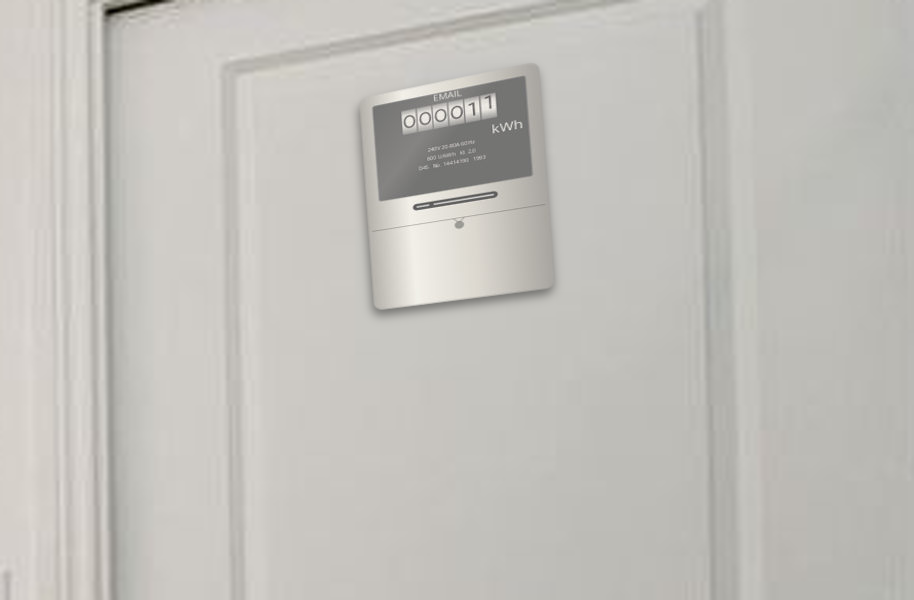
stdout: 11 (kWh)
